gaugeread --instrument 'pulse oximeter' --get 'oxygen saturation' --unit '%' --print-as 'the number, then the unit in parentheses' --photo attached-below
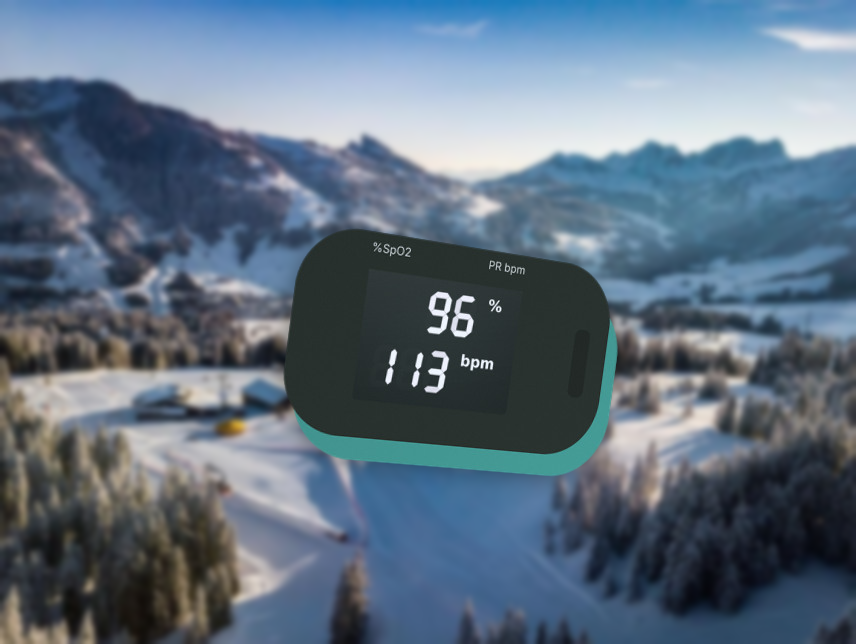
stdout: 96 (%)
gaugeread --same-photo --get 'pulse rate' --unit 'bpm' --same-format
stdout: 113 (bpm)
